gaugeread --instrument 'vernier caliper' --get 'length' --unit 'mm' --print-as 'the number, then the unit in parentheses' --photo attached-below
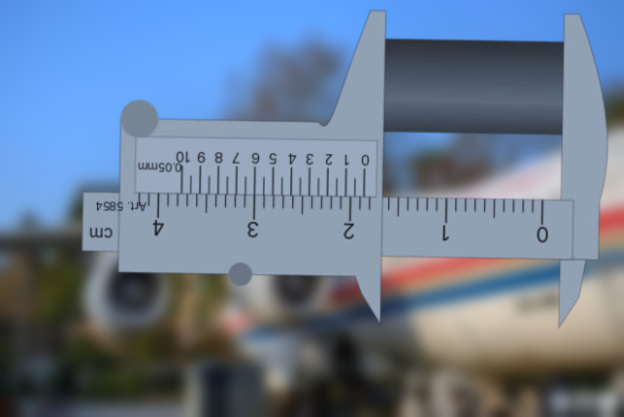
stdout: 18.6 (mm)
